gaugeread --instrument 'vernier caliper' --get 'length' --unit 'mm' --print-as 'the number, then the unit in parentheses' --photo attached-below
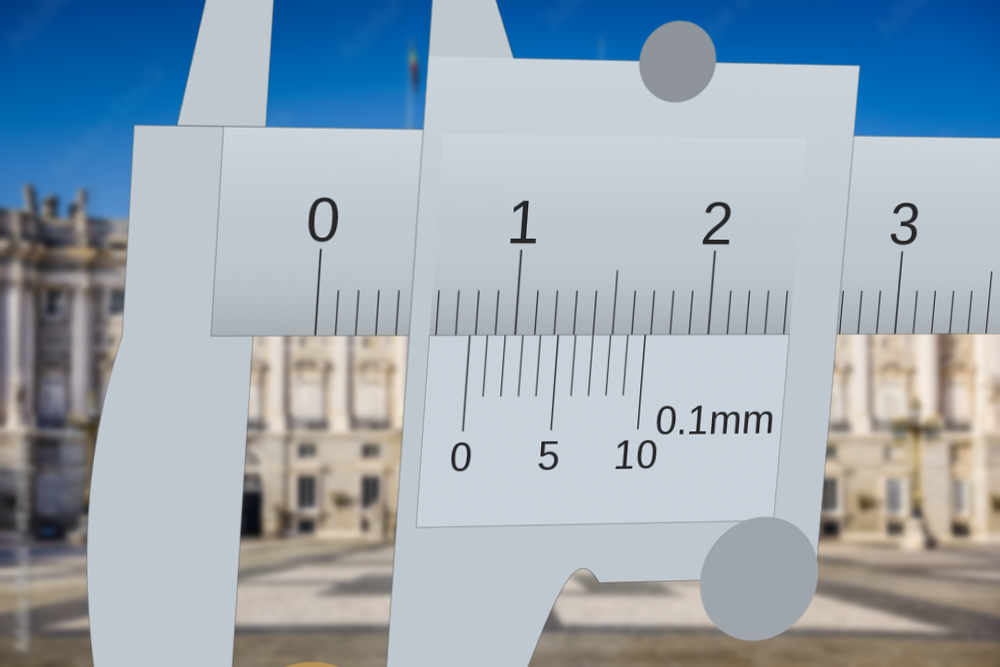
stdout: 7.7 (mm)
